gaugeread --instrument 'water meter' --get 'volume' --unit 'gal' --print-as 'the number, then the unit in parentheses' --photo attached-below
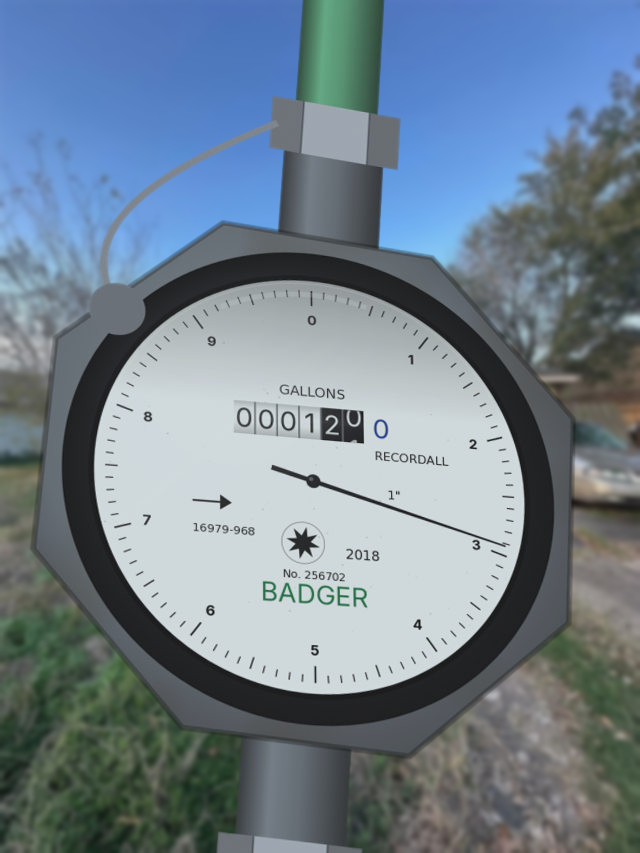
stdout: 1202.9 (gal)
